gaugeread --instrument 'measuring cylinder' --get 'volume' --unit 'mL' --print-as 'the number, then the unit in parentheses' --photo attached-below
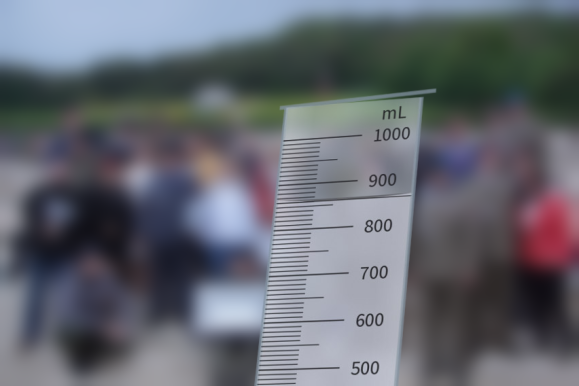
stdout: 860 (mL)
